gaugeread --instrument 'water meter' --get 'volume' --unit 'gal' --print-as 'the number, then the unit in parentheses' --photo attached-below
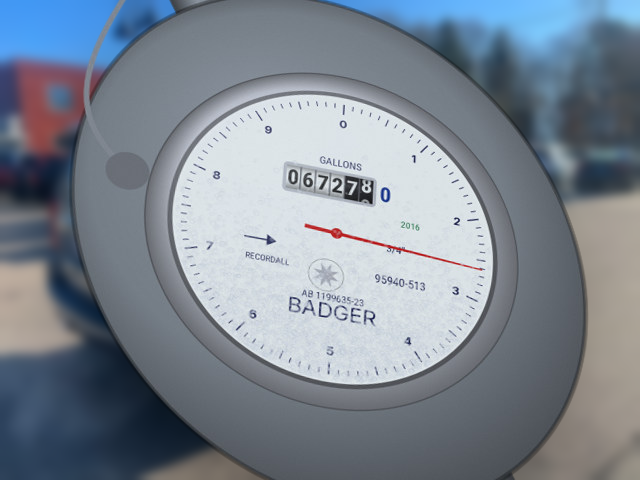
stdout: 672782.6 (gal)
